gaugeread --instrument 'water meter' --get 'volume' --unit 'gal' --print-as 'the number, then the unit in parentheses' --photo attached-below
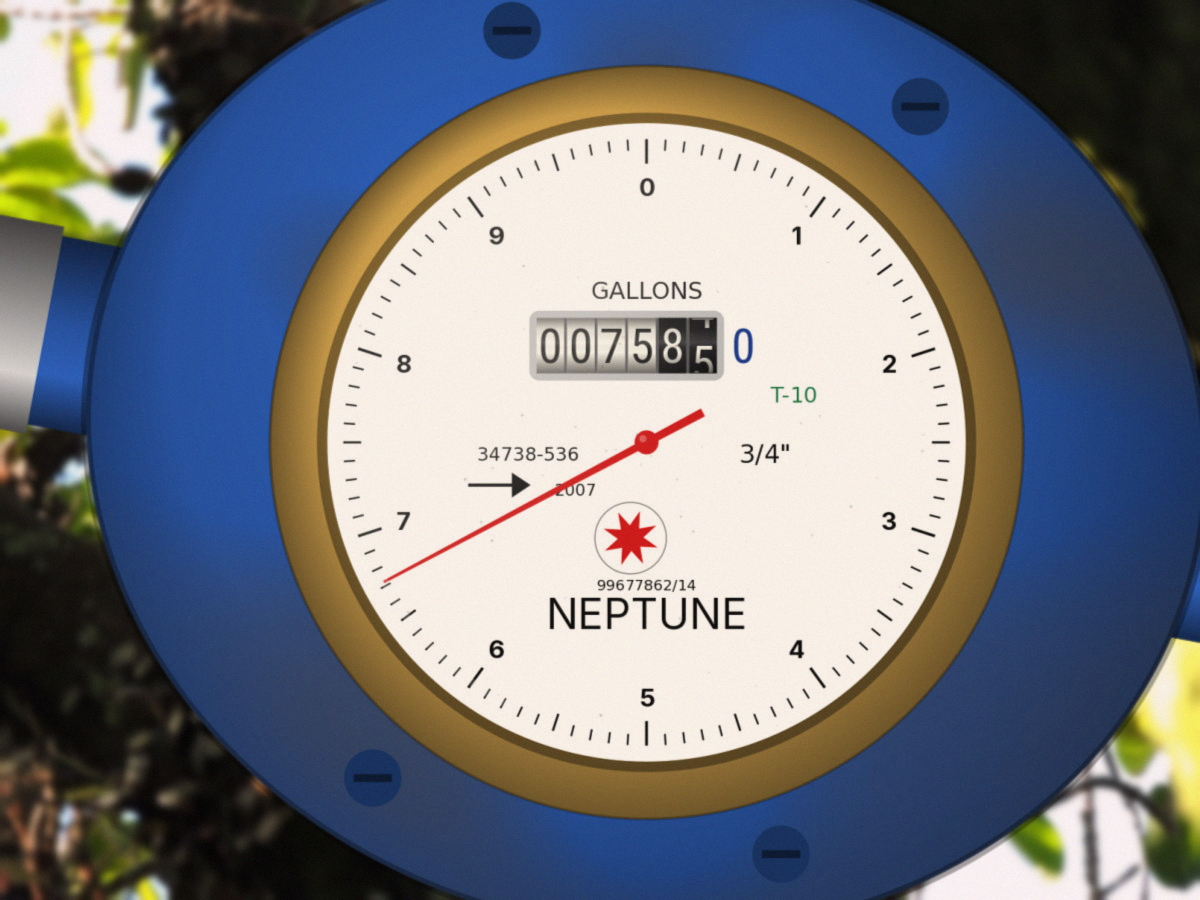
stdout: 75846.7 (gal)
